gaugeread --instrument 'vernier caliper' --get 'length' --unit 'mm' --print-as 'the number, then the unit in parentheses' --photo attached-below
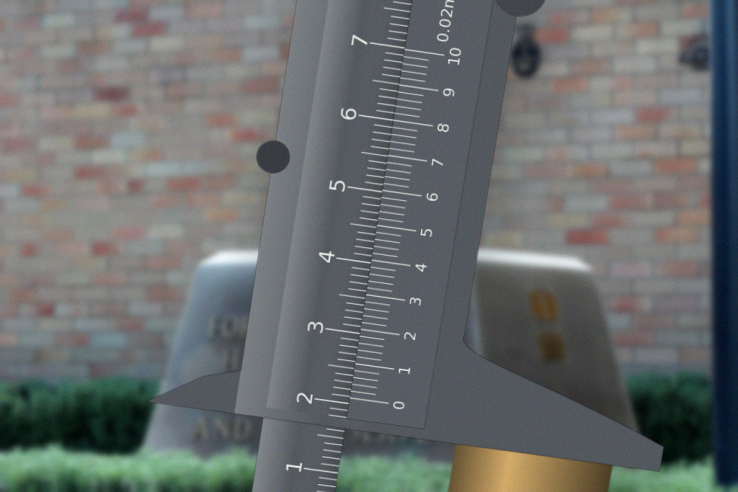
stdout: 20.8 (mm)
